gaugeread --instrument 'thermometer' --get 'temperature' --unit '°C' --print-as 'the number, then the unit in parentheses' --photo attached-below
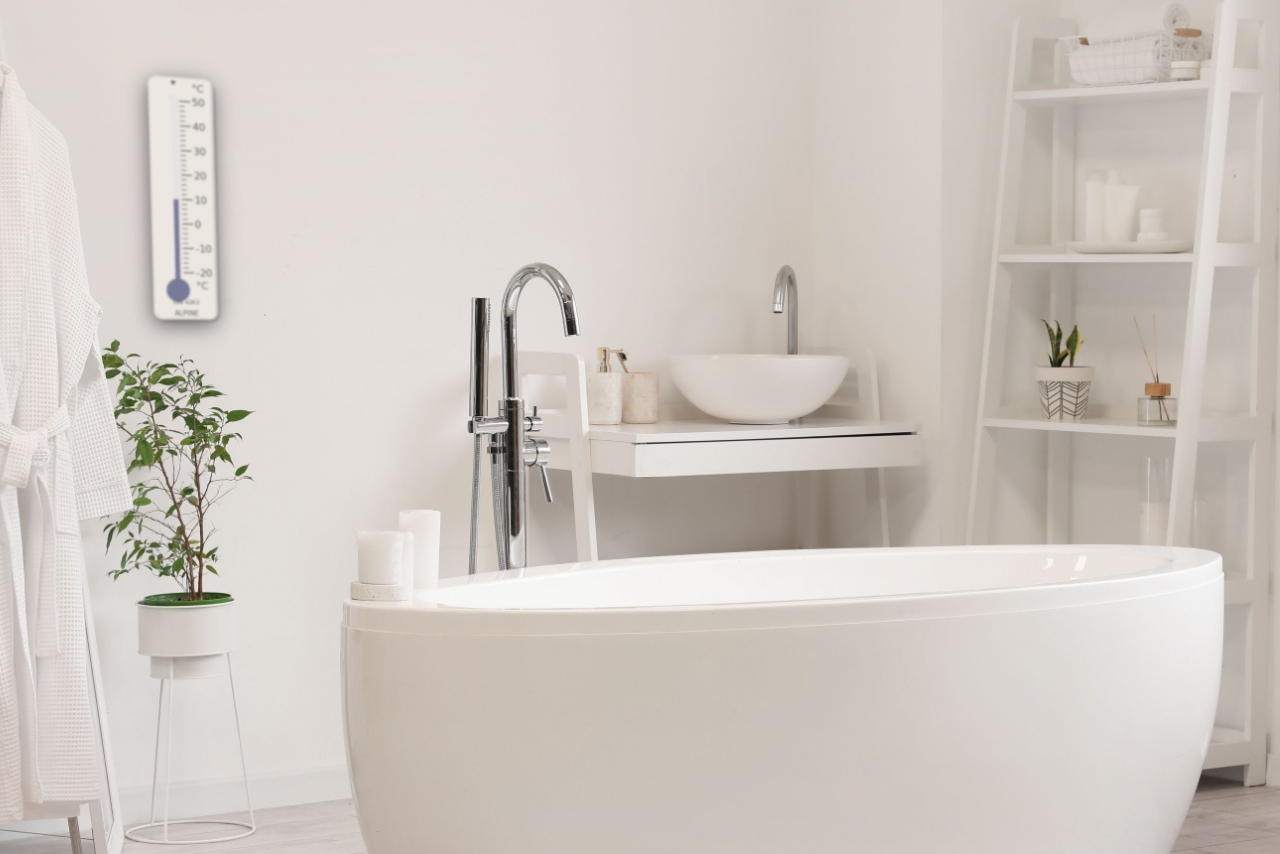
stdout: 10 (°C)
